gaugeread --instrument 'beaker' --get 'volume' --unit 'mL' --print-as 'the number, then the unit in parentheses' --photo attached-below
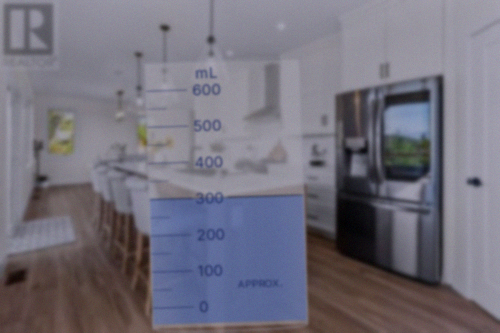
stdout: 300 (mL)
